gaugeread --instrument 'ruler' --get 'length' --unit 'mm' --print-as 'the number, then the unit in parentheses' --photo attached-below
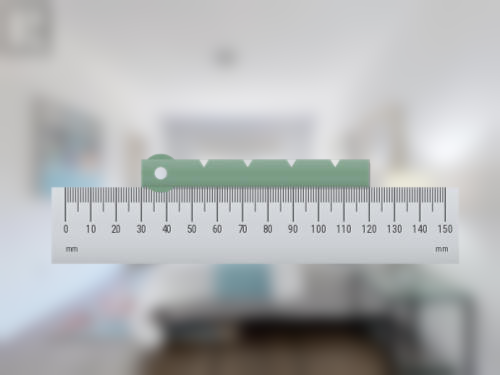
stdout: 90 (mm)
